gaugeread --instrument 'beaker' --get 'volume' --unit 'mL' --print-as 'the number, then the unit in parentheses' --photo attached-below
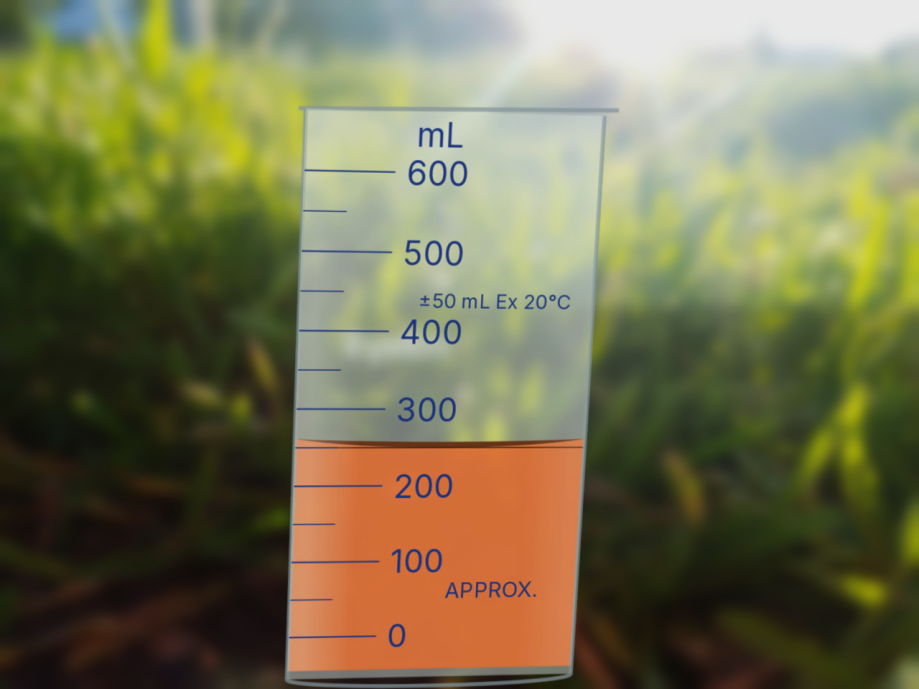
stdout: 250 (mL)
